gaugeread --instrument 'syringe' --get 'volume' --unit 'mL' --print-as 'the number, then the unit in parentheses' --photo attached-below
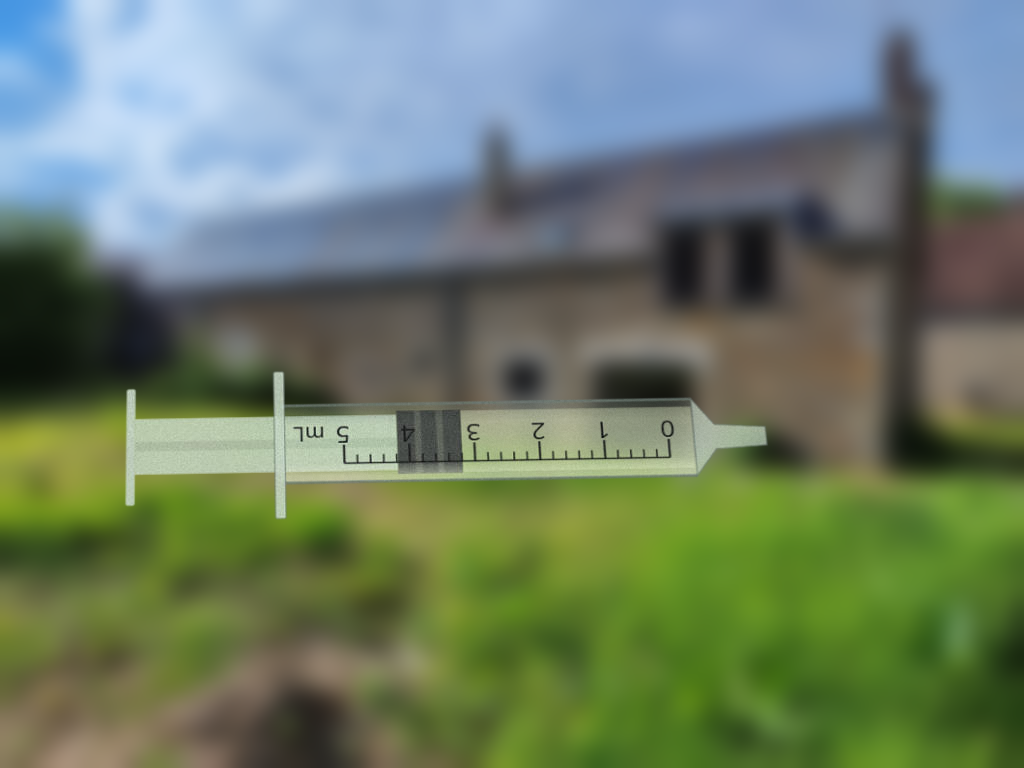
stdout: 3.2 (mL)
